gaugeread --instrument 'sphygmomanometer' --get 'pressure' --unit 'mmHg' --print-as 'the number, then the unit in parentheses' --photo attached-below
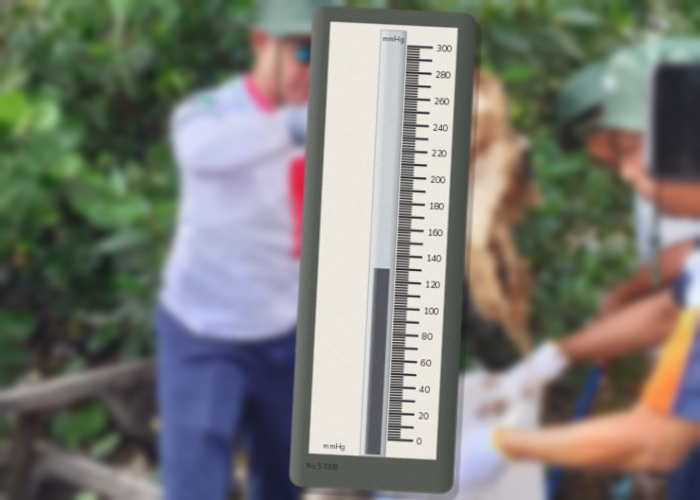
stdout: 130 (mmHg)
